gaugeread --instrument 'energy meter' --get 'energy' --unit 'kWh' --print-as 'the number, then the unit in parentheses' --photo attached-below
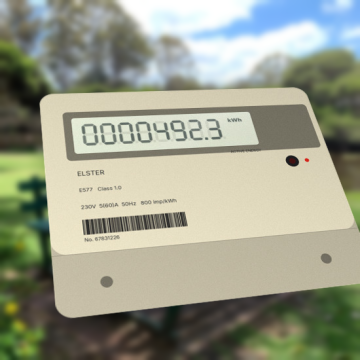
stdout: 492.3 (kWh)
